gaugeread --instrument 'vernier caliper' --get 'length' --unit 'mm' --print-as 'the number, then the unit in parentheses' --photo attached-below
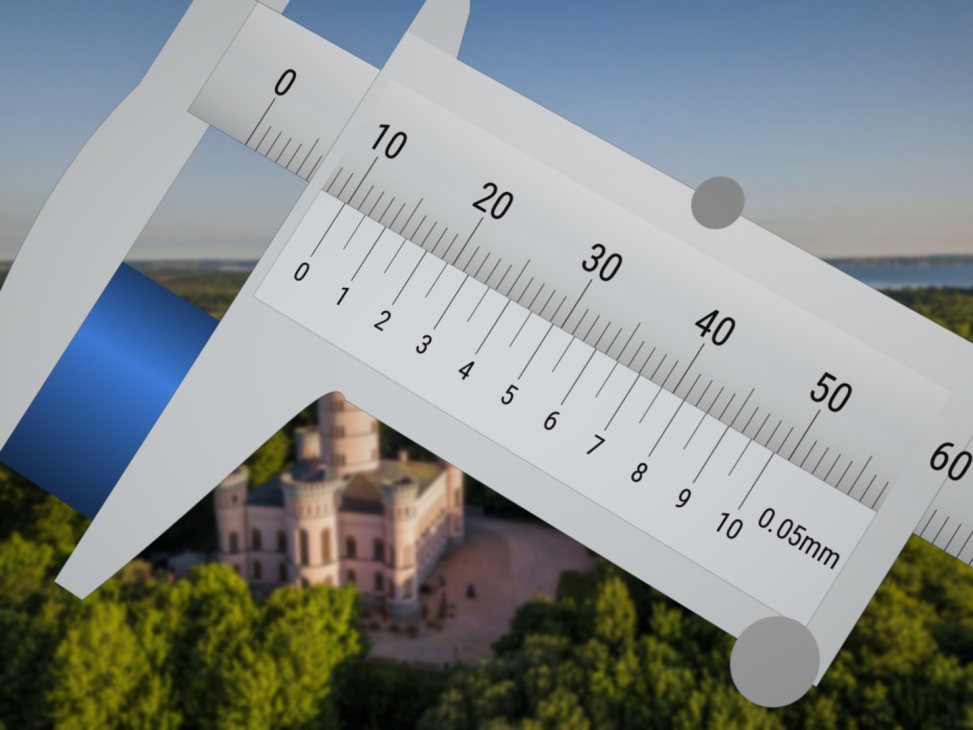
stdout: 9.8 (mm)
